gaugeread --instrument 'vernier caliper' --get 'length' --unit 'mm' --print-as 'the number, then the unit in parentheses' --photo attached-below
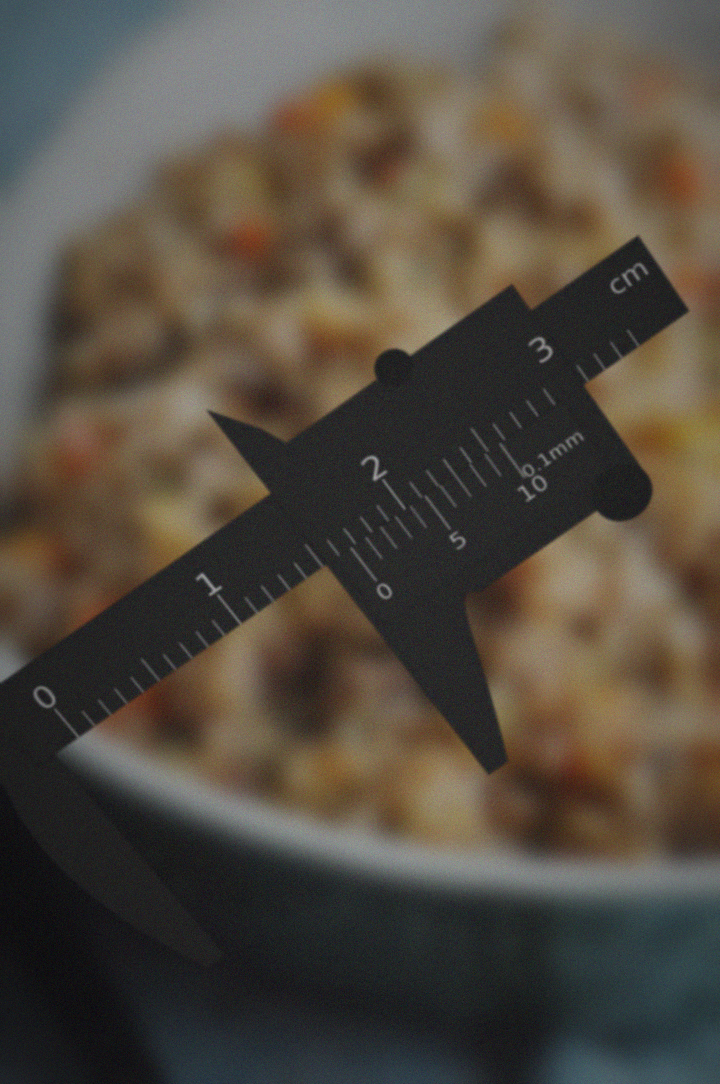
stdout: 16.7 (mm)
